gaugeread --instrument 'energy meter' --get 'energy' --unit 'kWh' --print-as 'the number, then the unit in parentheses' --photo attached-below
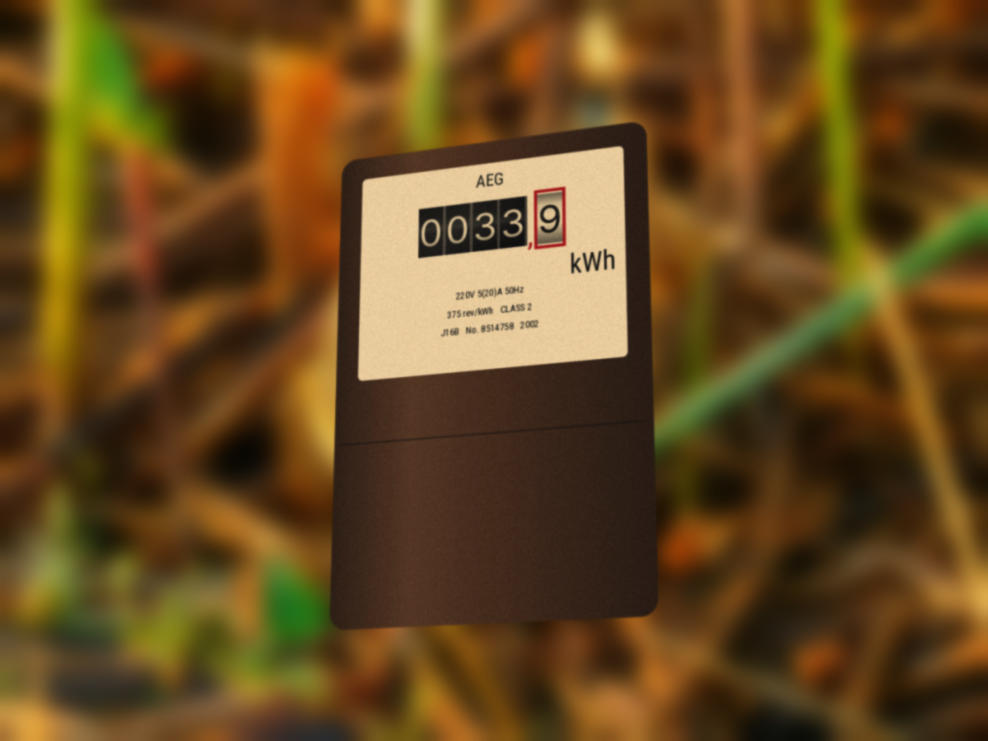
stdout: 33.9 (kWh)
